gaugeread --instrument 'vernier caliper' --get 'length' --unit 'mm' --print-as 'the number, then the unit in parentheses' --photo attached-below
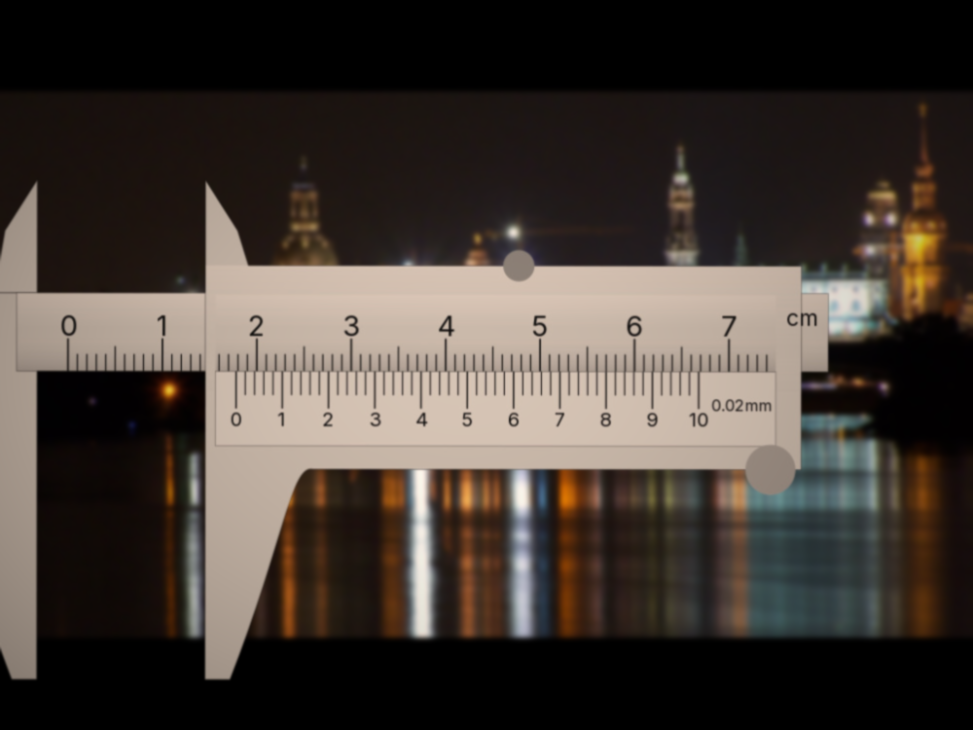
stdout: 17.8 (mm)
